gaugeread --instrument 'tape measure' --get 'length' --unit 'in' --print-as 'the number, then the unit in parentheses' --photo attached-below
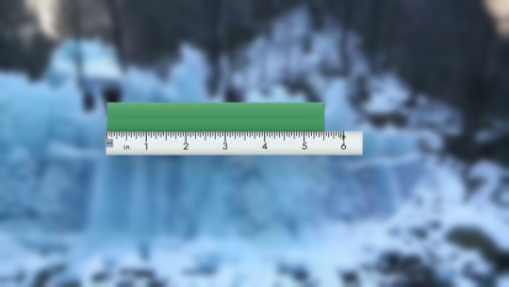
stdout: 5.5 (in)
